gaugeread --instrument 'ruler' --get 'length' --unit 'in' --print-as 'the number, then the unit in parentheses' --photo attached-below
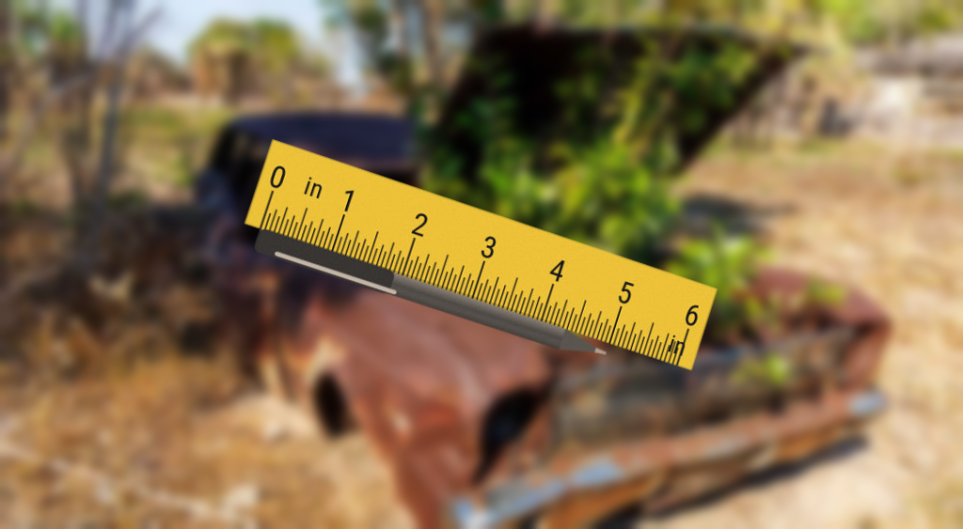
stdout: 5 (in)
